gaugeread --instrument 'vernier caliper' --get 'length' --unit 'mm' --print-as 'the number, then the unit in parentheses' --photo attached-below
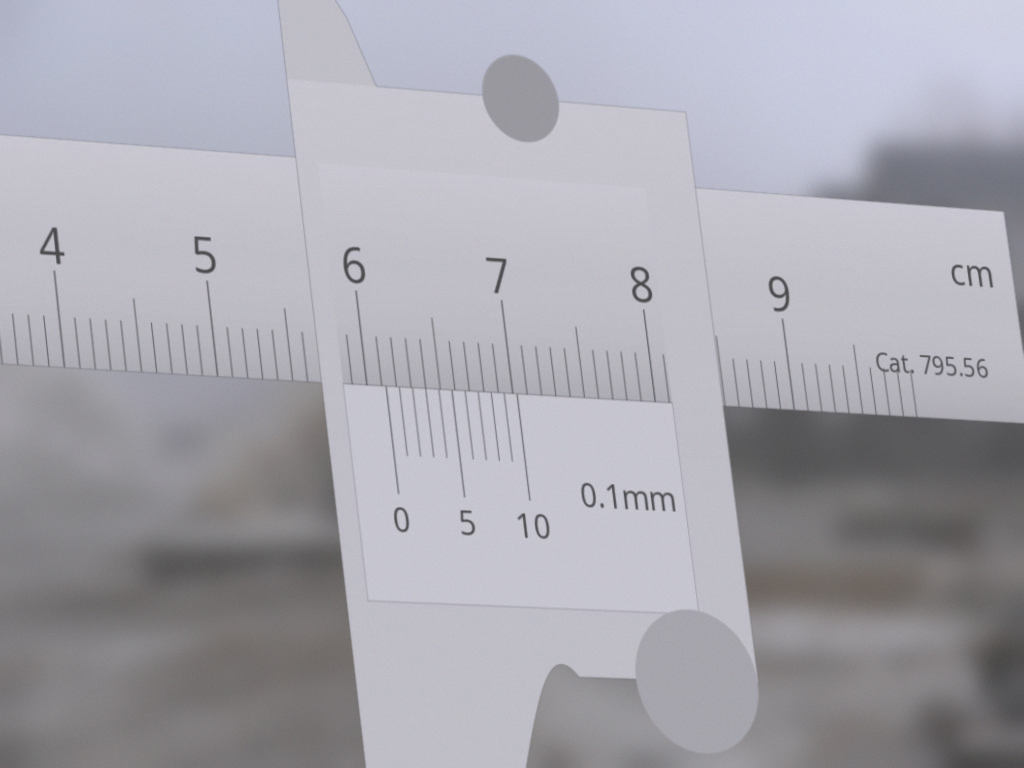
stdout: 61.3 (mm)
